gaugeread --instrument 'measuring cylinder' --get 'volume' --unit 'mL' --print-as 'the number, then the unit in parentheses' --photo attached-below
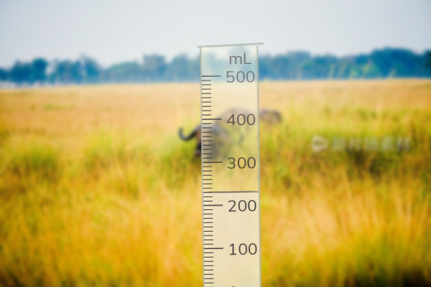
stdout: 230 (mL)
